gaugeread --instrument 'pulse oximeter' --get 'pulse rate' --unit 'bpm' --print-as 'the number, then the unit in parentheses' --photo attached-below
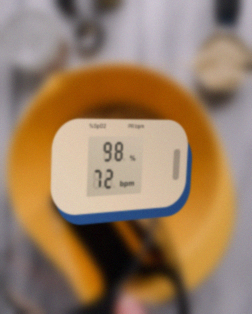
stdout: 72 (bpm)
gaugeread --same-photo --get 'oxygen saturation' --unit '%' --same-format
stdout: 98 (%)
